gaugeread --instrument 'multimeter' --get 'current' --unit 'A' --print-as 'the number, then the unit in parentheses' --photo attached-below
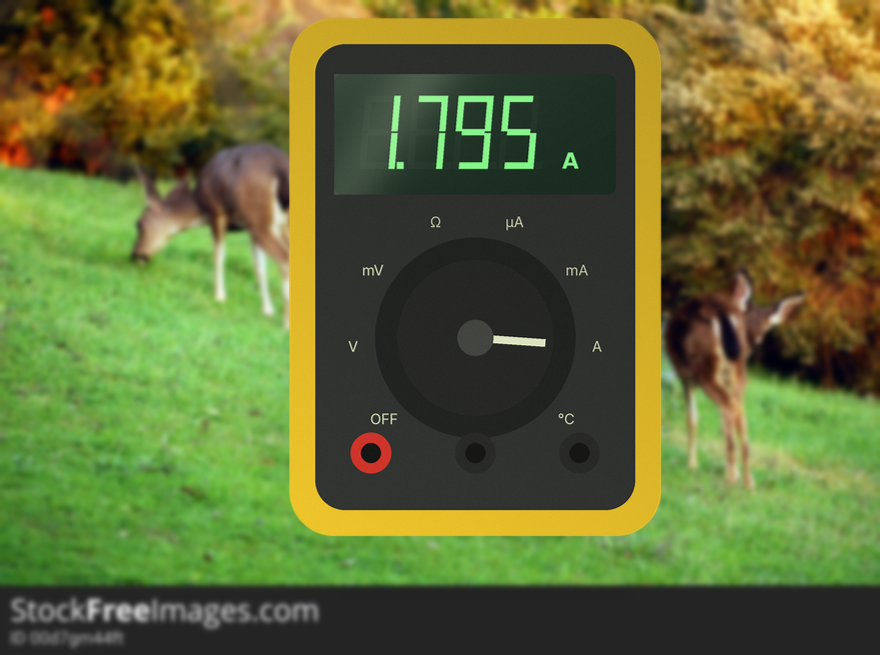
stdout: 1.795 (A)
